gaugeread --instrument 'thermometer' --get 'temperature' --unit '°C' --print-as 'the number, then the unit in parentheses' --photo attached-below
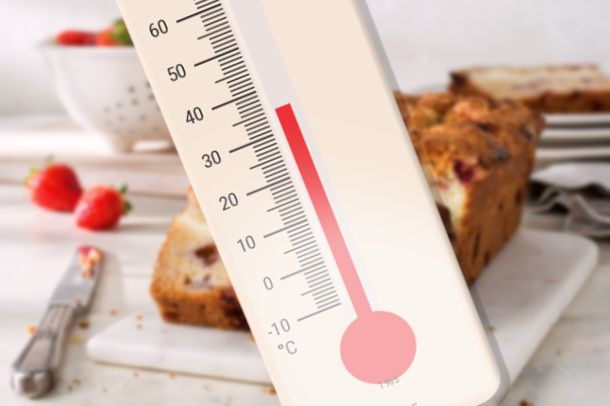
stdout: 35 (°C)
